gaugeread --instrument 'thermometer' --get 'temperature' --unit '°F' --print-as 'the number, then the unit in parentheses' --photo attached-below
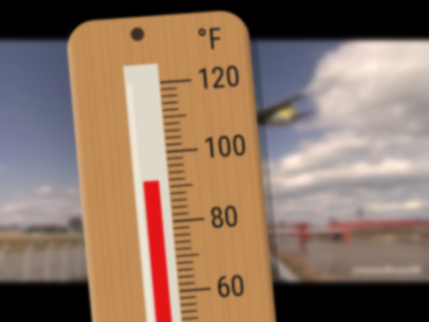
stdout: 92 (°F)
